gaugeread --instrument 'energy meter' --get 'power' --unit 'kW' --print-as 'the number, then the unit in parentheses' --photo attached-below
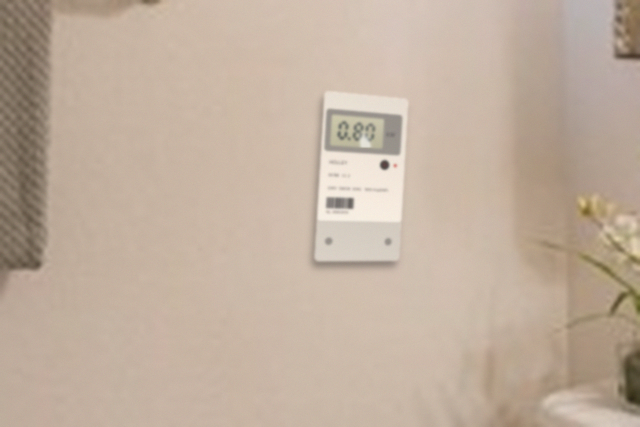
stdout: 0.80 (kW)
